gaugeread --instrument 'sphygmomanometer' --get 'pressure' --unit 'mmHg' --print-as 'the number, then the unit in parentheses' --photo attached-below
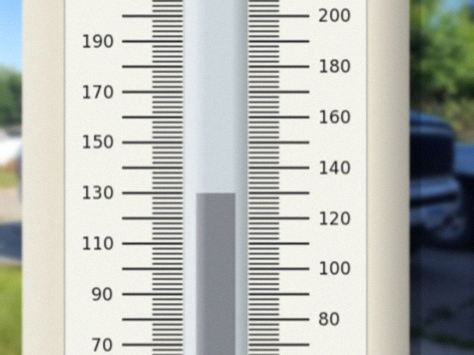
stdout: 130 (mmHg)
